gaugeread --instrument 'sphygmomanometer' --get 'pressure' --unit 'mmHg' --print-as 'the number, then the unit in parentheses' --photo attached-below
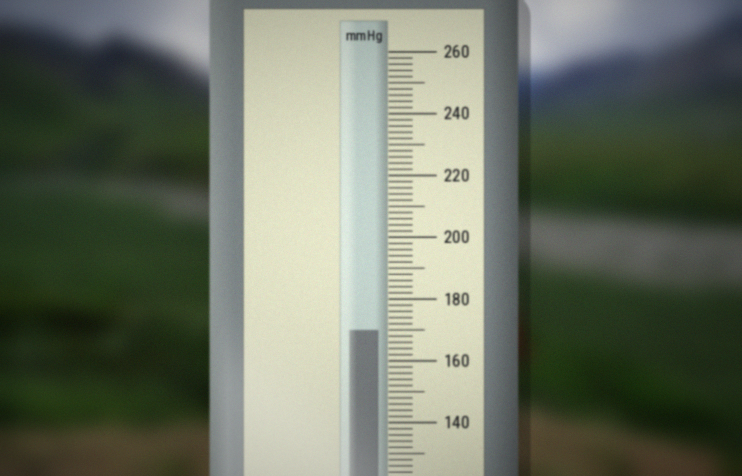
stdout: 170 (mmHg)
